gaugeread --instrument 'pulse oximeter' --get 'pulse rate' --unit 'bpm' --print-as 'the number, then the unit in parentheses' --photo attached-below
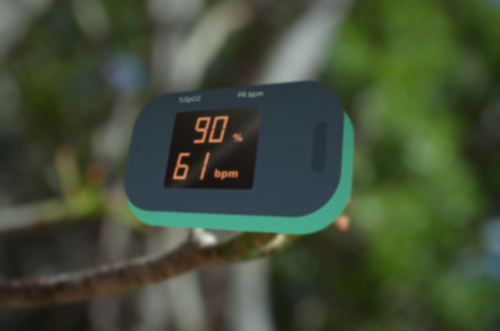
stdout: 61 (bpm)
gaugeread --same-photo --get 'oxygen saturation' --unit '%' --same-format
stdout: 90 (%)
